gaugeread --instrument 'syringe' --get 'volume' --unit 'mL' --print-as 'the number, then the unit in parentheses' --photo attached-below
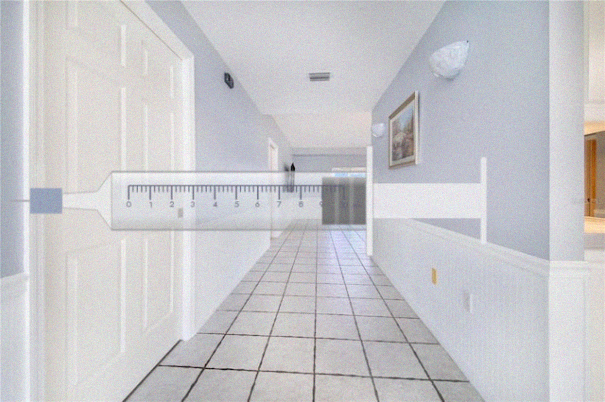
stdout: 9 (mL)
